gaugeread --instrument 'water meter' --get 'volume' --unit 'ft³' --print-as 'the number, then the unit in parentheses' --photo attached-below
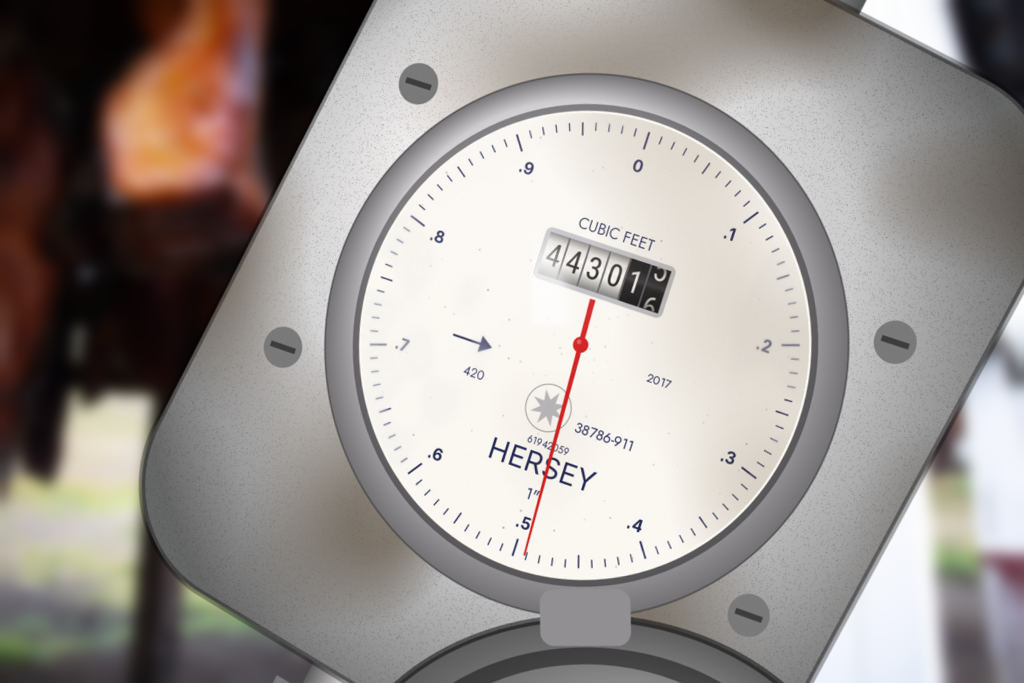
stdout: 443015.49 (ft³)
